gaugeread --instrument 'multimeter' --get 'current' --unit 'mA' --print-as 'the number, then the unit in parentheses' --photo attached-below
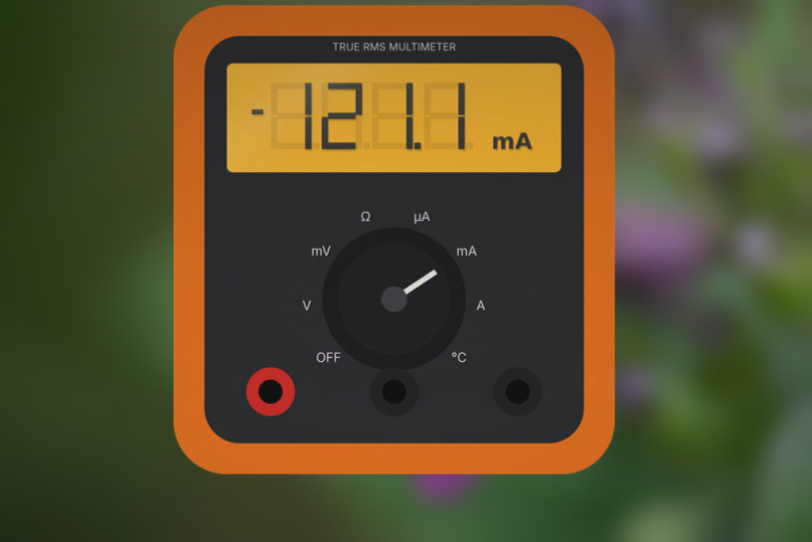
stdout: -121.1 (mA)
